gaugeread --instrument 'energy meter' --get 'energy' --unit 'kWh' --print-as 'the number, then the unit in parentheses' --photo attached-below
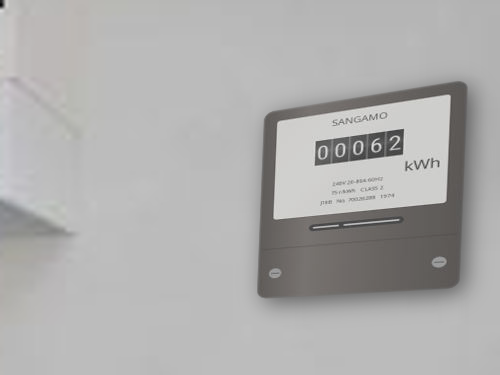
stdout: 62 (kWh)
